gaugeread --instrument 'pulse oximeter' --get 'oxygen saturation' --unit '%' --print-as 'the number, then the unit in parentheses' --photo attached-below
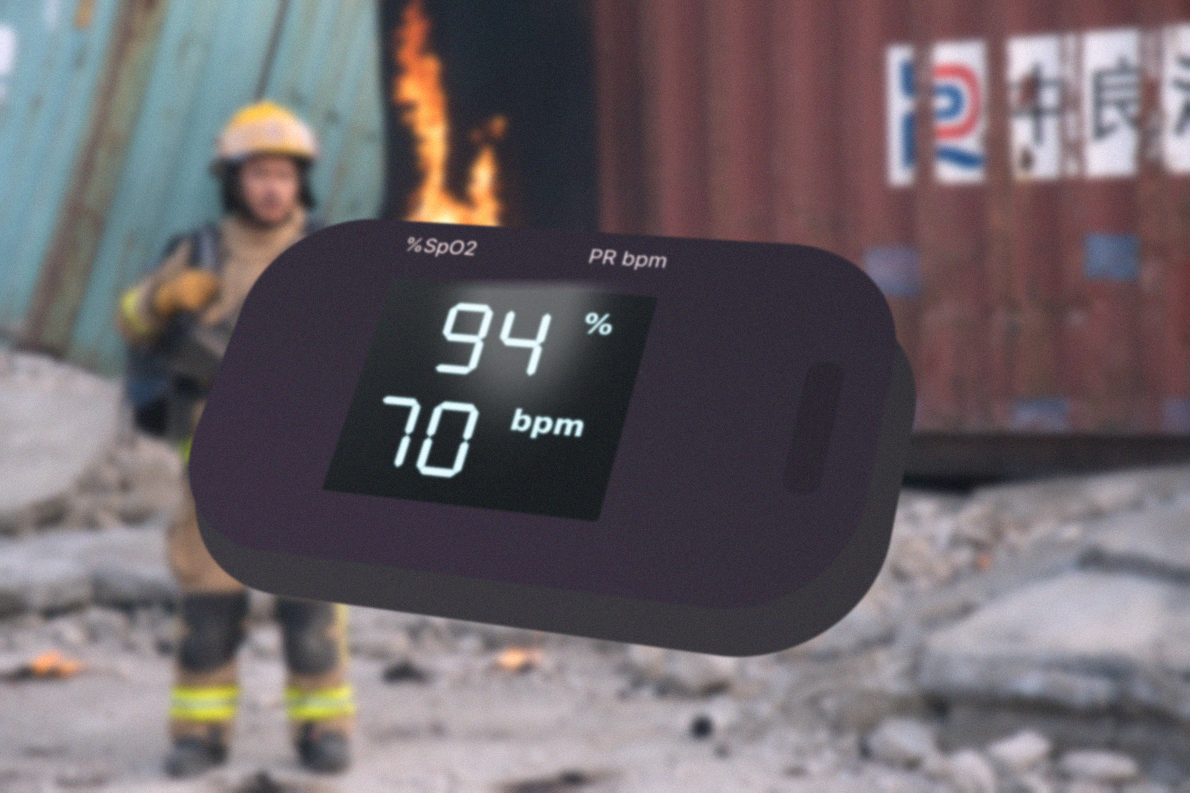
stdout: 94 (%)
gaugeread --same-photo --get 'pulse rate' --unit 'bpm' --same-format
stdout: 70 (bpm)
